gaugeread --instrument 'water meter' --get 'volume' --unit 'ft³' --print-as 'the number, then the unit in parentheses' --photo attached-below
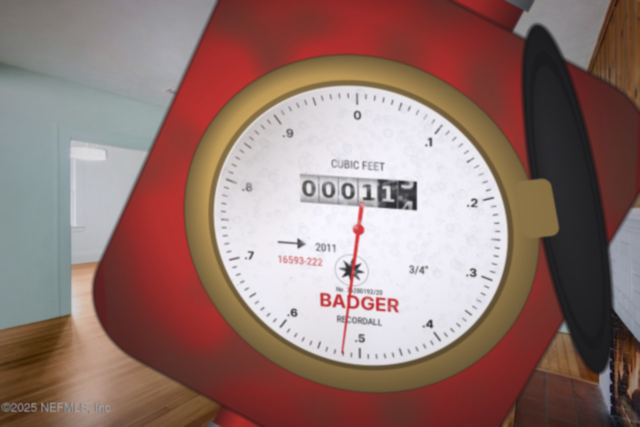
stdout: 113.52 (ft³)
